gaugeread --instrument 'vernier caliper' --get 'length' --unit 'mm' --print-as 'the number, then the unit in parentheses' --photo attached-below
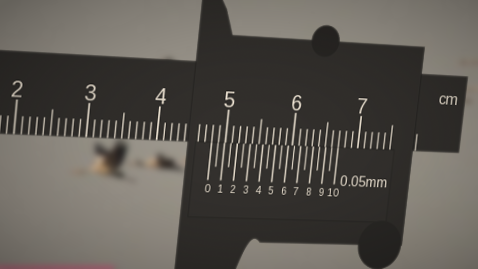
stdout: 48.0 (mm)
